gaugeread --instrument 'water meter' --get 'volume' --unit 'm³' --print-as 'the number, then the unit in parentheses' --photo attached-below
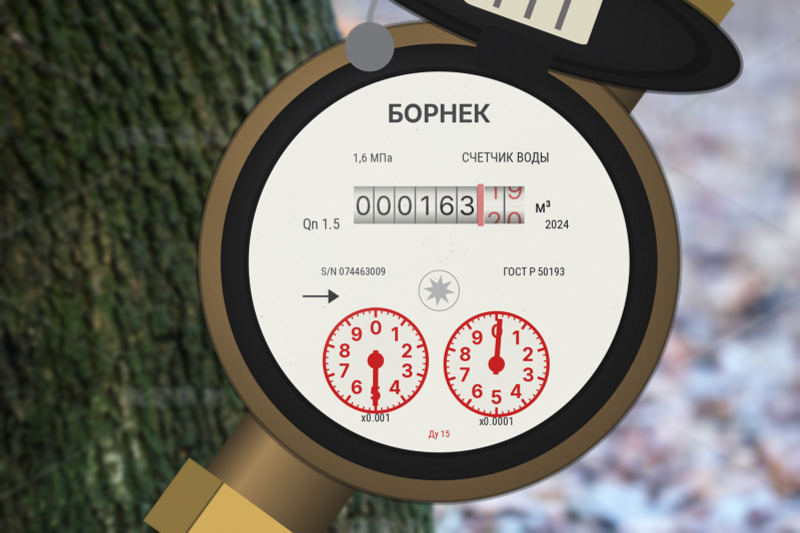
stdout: 163.1950 (m³)
